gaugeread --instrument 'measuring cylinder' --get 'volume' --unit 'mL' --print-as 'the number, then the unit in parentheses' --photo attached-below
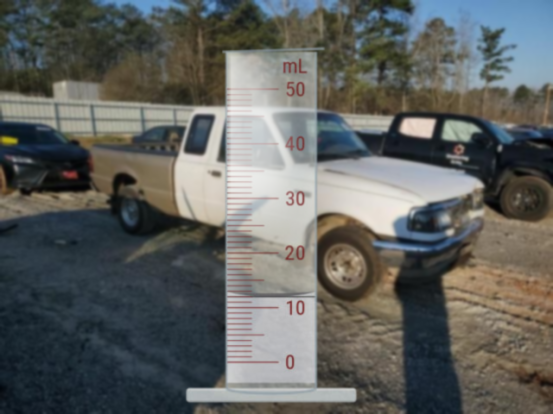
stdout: 12 (mL)
